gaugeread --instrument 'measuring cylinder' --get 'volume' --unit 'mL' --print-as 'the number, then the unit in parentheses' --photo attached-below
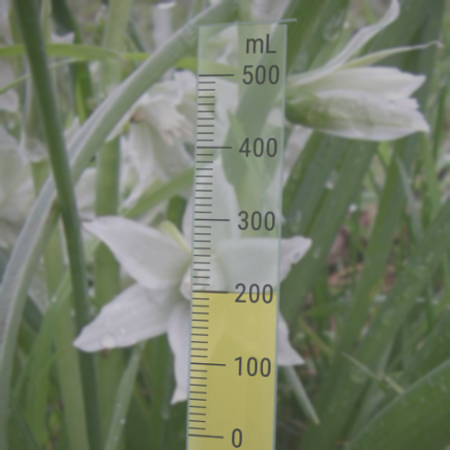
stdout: 200 (mL)
